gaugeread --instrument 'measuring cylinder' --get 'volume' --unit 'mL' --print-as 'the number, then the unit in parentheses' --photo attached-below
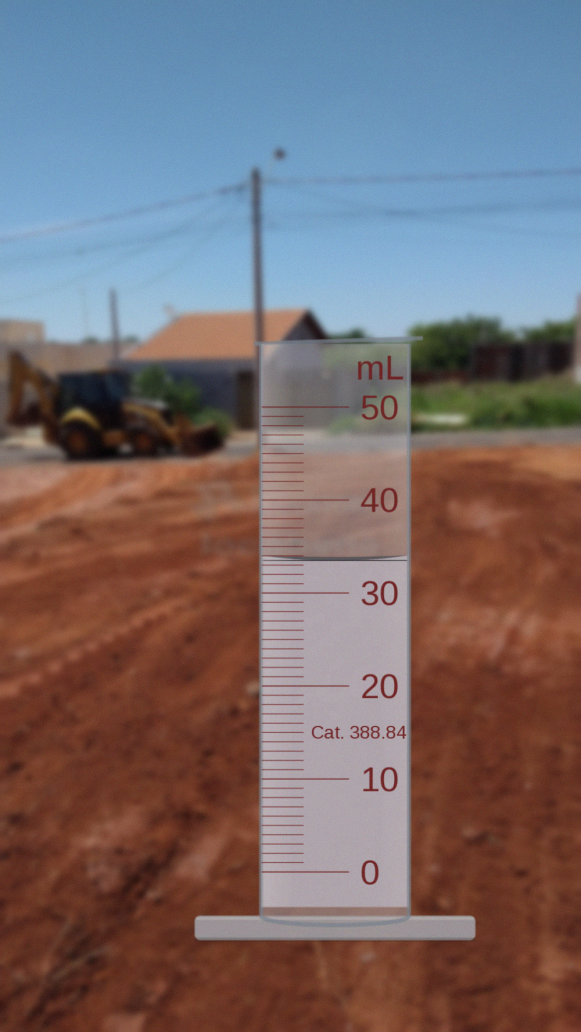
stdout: 33.5 (mL)
